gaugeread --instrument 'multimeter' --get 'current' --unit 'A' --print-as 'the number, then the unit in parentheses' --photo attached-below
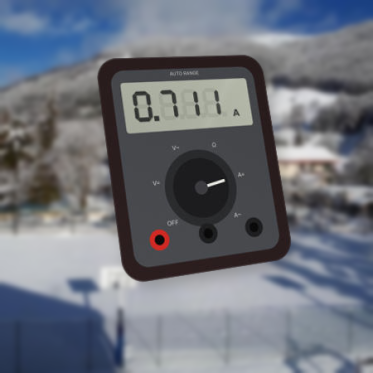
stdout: 0.711 (A)
